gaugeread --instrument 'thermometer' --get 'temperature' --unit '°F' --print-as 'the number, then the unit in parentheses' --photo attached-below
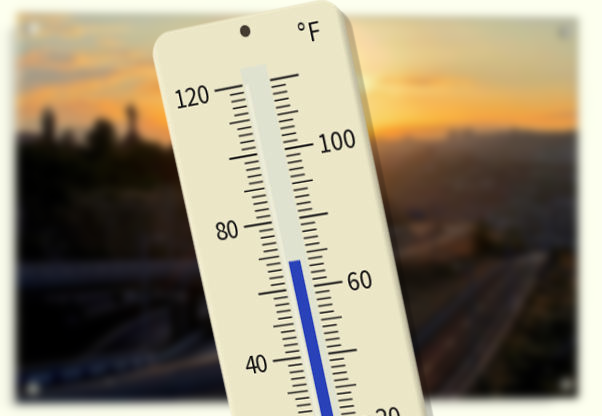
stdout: 68 (°F)
